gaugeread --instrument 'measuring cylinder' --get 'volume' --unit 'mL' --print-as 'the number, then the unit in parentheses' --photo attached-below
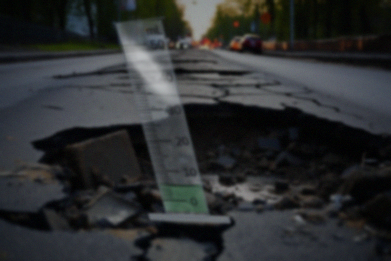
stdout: 5 (mL)
